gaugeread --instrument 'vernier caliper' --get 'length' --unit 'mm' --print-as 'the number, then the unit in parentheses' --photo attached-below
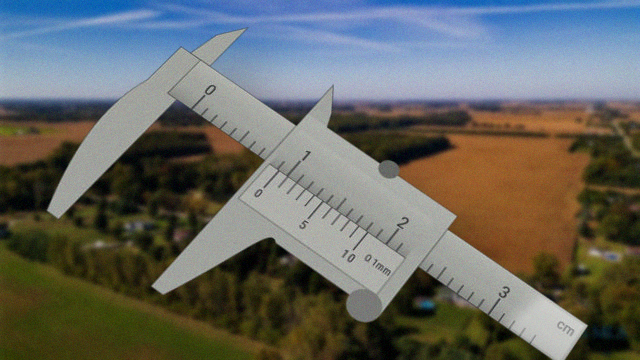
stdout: 9.2 (mm)
